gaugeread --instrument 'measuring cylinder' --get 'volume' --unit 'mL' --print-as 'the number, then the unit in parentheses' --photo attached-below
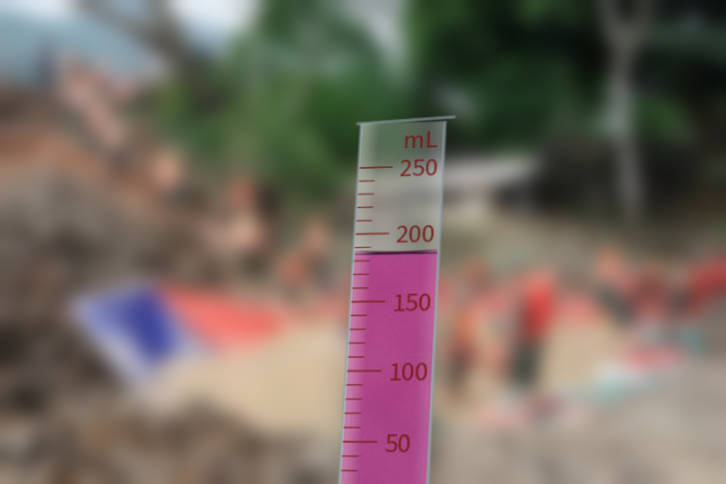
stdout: 185 (mL)
